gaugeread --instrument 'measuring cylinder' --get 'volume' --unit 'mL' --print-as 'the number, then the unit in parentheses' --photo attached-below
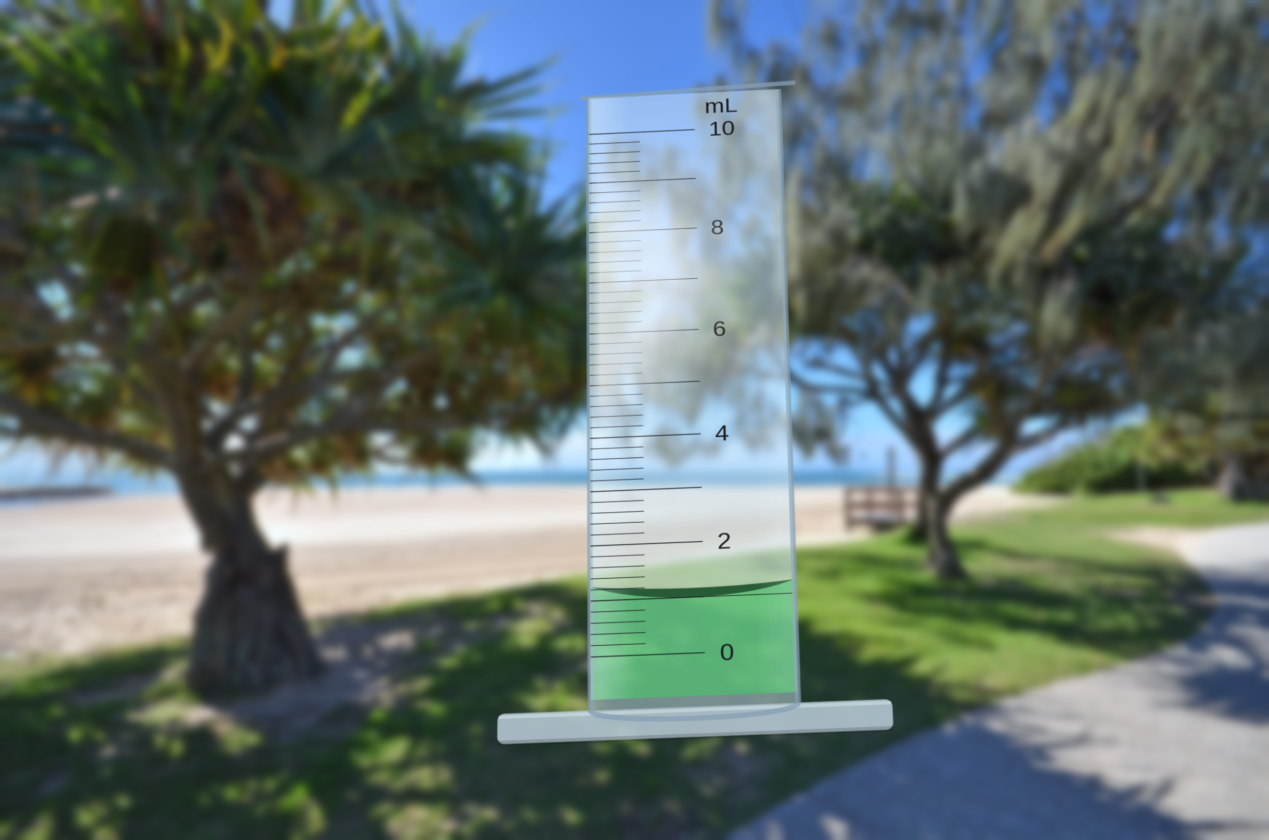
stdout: 1 (mL)
